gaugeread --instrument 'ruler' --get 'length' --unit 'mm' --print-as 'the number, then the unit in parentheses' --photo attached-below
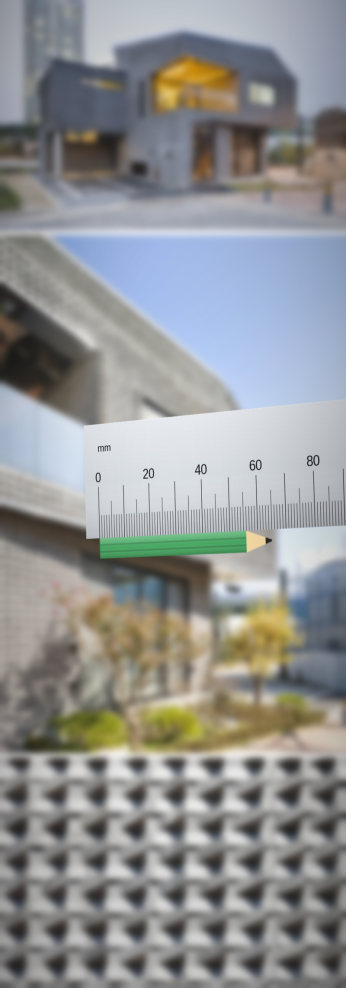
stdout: 65 (mm)
